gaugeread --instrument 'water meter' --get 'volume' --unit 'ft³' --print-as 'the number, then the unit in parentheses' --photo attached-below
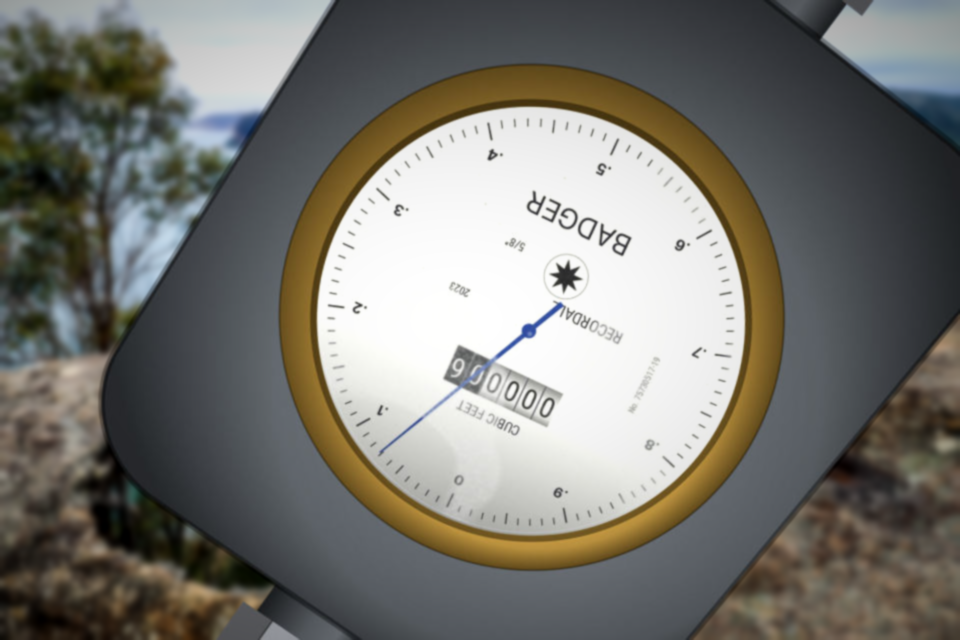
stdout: 6.07 (ft³)
